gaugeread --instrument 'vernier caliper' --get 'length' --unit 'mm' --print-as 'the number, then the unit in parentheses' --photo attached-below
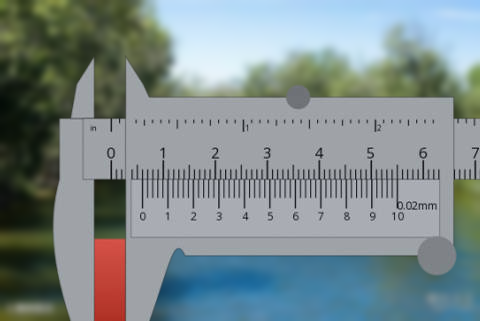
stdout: 6.0 (mm)
